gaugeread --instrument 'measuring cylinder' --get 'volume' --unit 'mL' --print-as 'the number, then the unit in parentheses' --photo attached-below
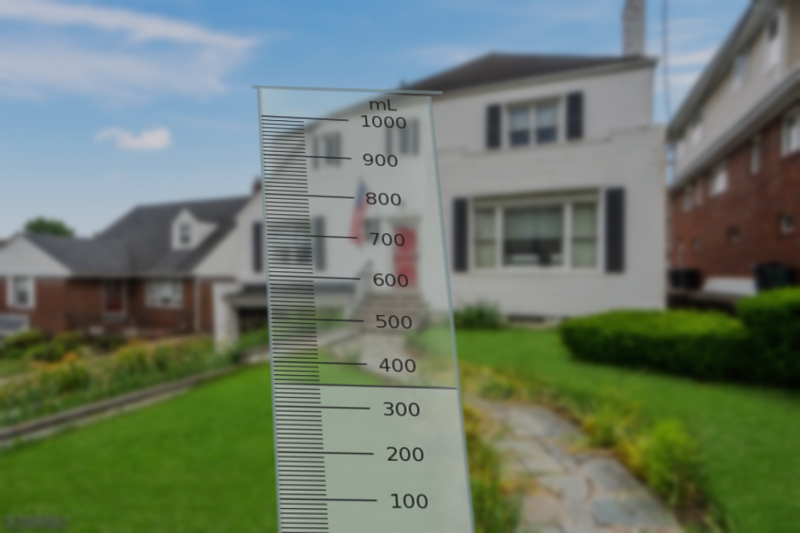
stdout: 350 (mL)
